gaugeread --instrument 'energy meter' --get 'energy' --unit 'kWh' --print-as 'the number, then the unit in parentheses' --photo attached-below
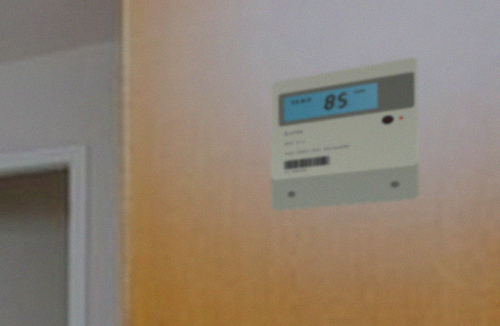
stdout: 85 (kWh)
